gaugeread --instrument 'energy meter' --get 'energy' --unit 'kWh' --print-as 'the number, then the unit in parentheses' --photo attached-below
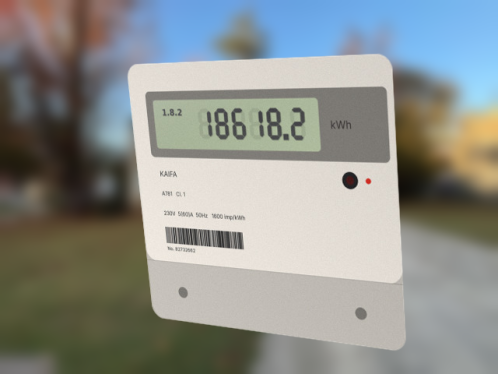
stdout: 18618.2 (kWh)
